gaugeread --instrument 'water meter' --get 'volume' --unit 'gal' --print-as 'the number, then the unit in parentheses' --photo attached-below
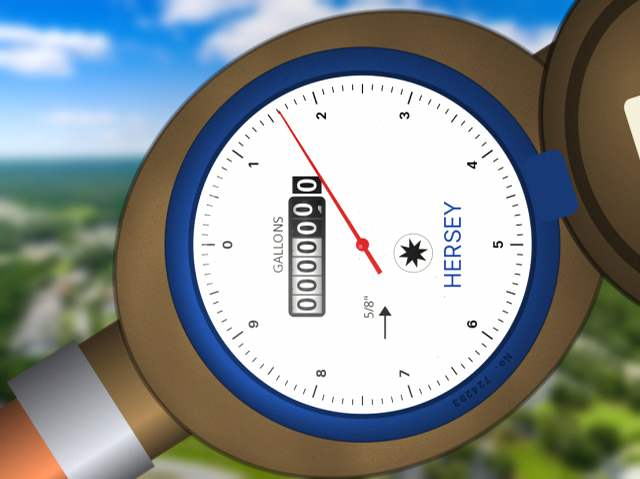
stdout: 1.6 (gal)
